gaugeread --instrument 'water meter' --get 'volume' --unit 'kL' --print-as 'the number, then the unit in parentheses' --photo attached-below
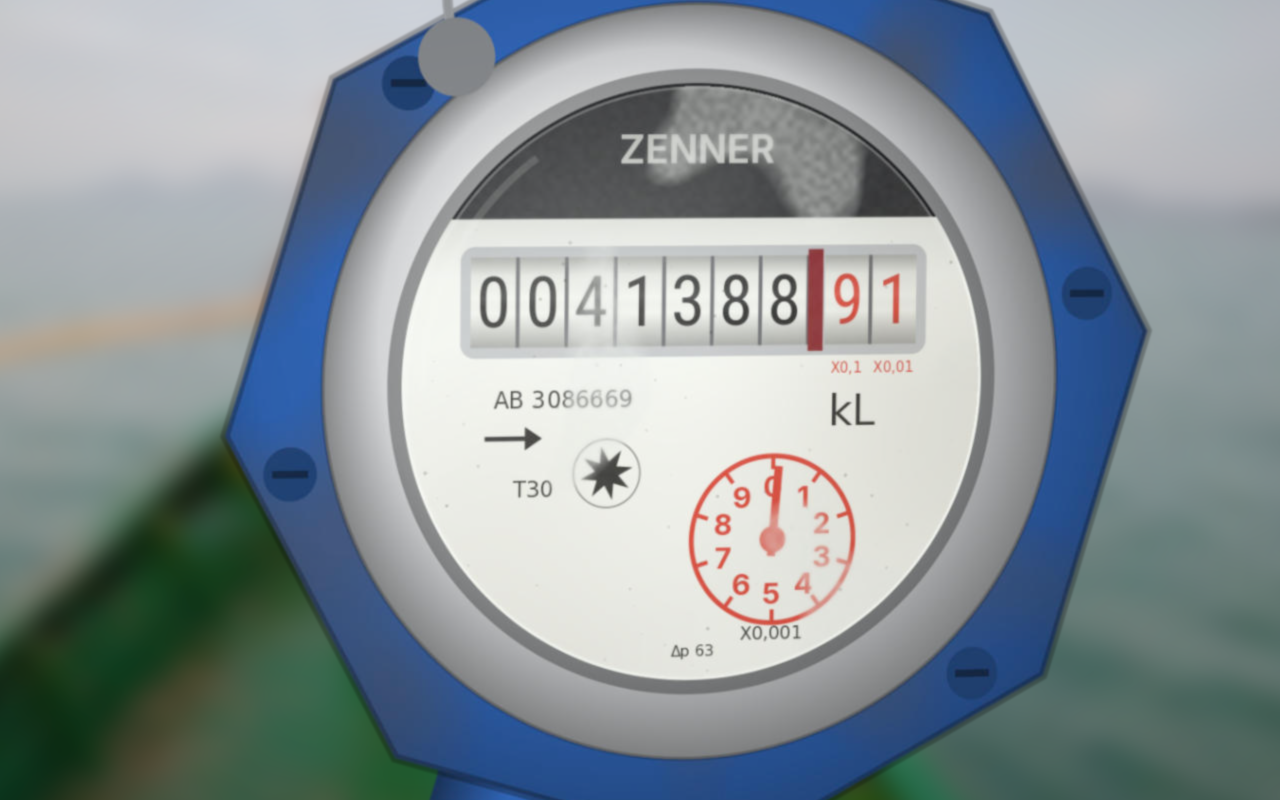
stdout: 41388.910 (kL)
